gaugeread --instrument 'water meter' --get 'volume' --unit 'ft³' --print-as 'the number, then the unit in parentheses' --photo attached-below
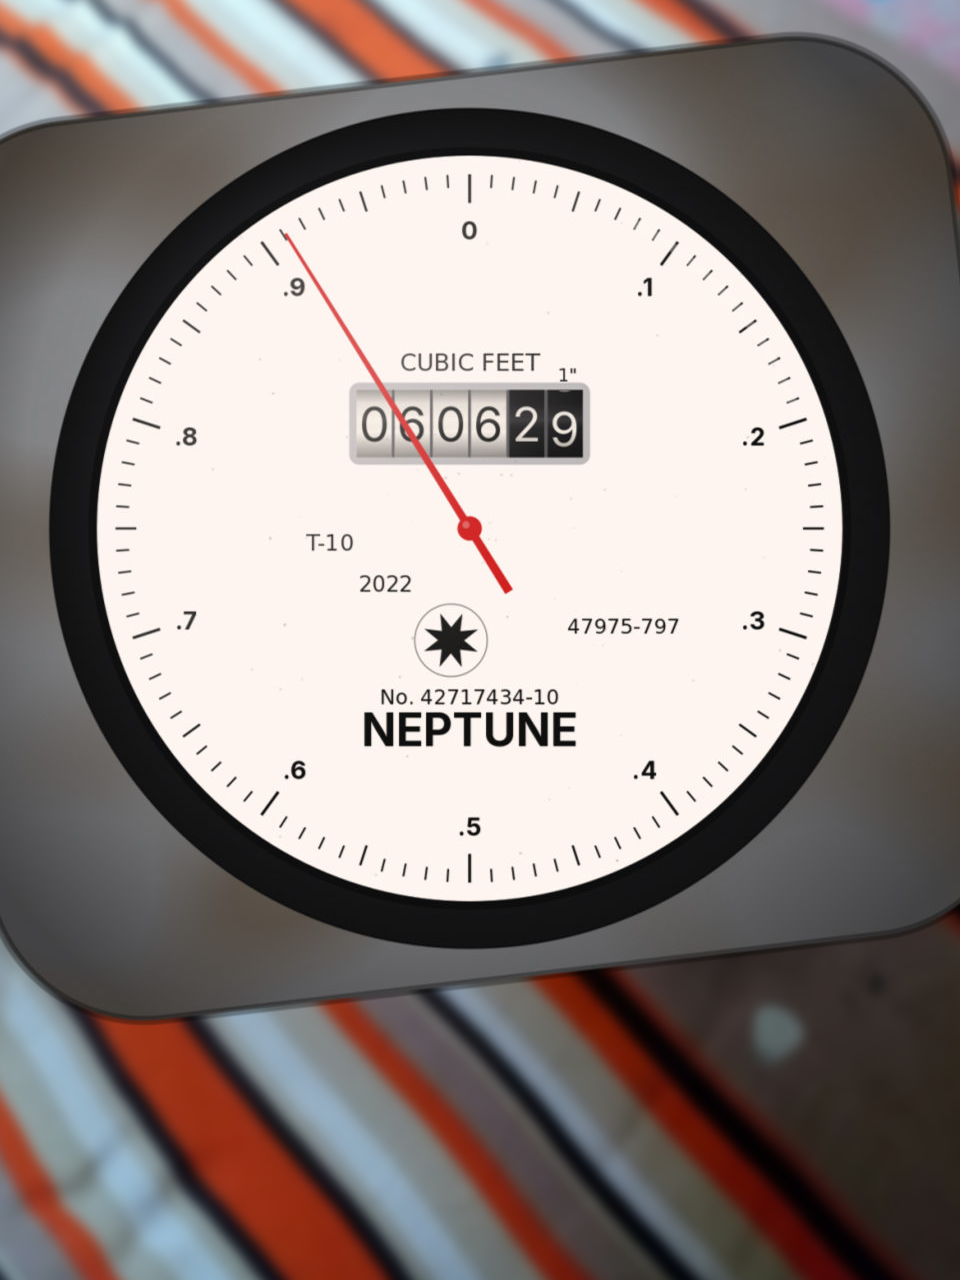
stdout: 60628.91 (ft³)
